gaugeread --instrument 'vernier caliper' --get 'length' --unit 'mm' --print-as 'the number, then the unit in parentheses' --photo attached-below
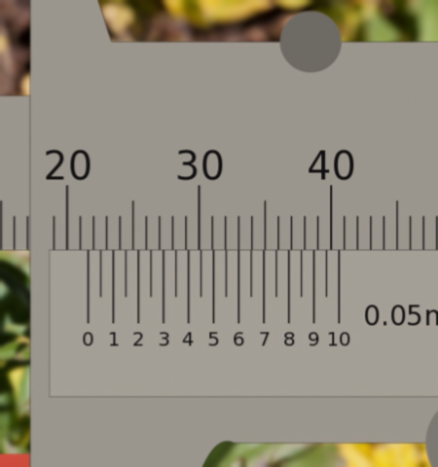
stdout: 21.6 (mm)
